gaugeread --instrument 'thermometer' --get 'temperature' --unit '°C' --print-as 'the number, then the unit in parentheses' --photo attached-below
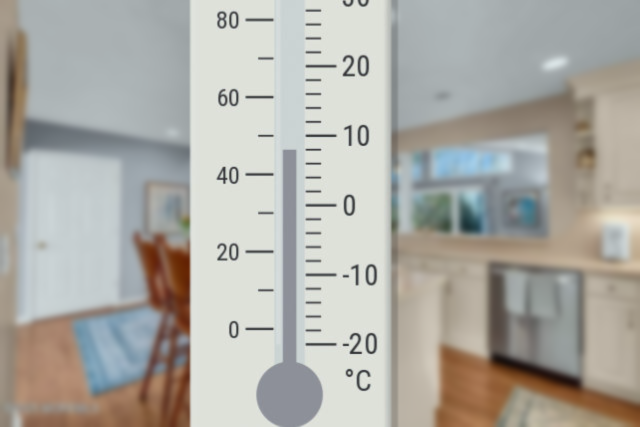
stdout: 8 (°C)
